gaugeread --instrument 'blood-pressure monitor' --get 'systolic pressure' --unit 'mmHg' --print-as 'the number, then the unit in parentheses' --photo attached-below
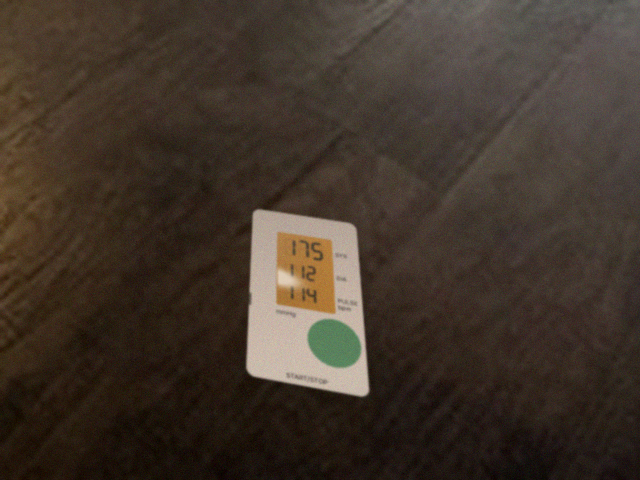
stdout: 175 (mmHg)
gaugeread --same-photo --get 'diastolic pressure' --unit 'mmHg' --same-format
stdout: 112 (mmHg)
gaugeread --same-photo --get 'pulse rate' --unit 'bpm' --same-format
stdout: 114 (bpm)
